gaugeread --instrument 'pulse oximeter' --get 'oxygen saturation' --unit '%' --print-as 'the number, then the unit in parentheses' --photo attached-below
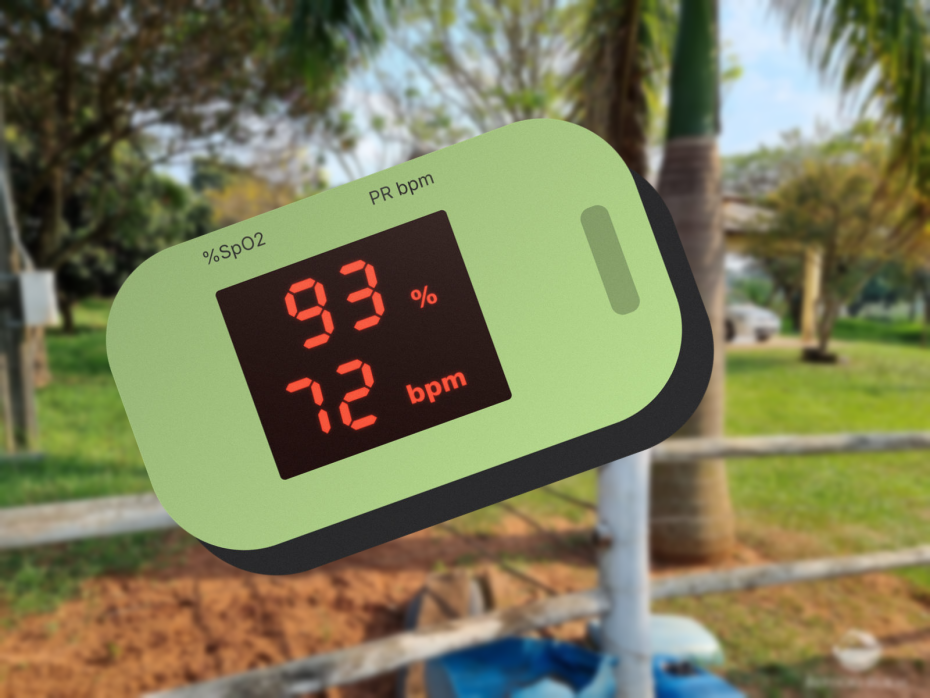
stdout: 93 (%)
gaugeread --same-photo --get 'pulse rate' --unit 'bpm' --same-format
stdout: 72 (bpm)
